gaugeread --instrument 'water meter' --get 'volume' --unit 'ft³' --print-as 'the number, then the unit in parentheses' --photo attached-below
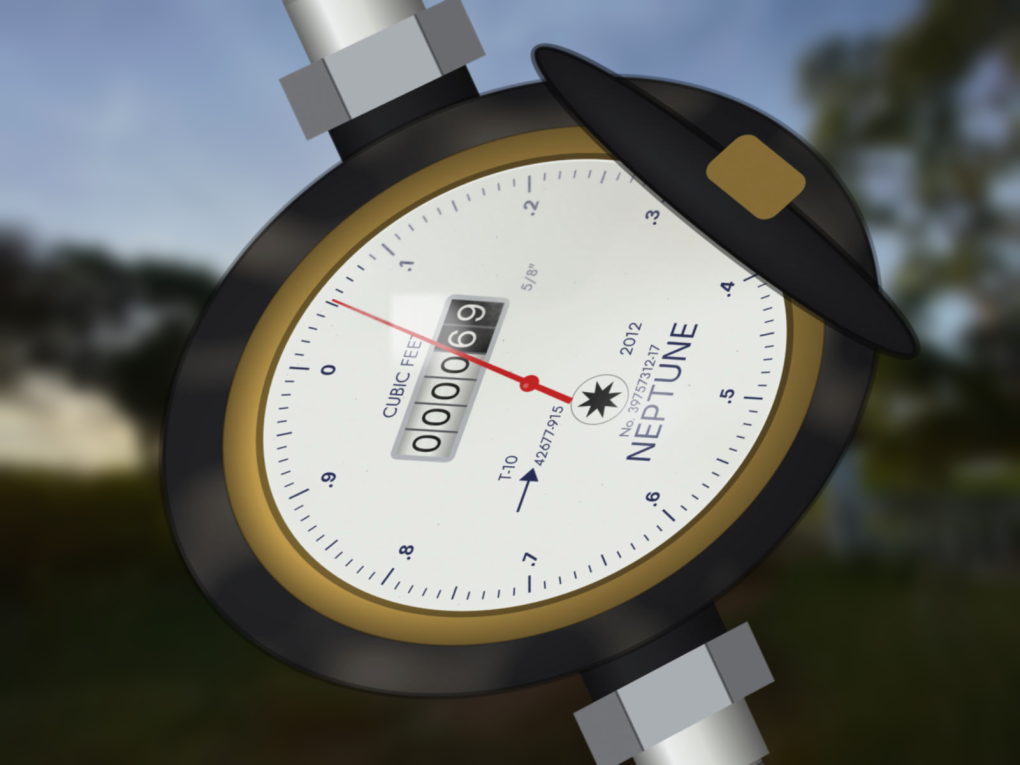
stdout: 69.05 (ft³)
